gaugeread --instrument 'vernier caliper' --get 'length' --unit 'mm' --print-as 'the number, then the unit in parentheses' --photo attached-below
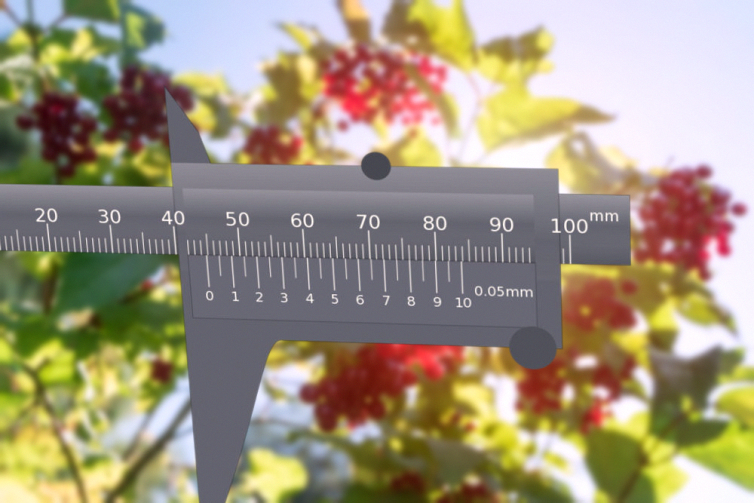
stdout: 44.8 (mm)
